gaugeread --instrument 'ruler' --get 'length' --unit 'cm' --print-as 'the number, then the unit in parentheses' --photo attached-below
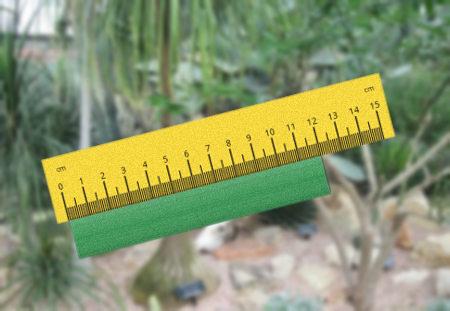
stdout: 12 (cm)
